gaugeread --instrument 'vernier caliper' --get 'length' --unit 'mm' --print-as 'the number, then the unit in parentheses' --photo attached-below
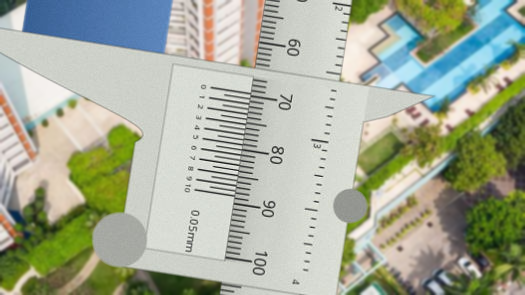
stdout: 69.6 (mm)
